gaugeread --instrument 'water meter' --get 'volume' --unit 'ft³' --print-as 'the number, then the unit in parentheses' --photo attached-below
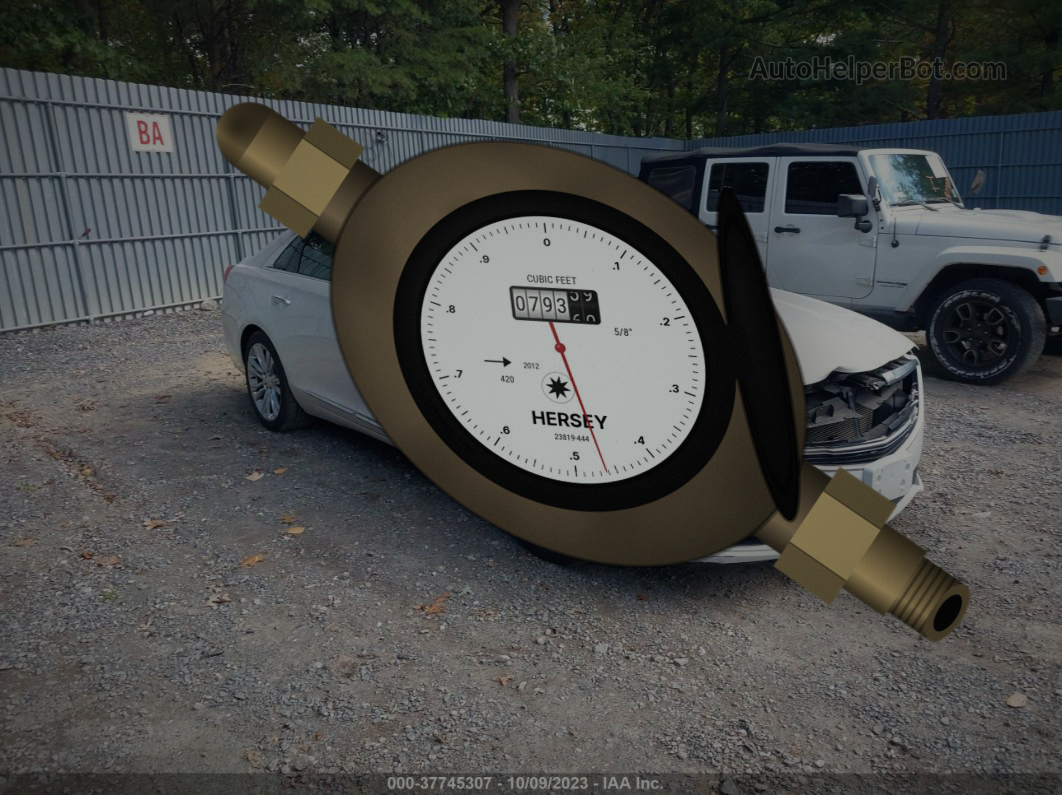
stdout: 79359.46 (ft³)
